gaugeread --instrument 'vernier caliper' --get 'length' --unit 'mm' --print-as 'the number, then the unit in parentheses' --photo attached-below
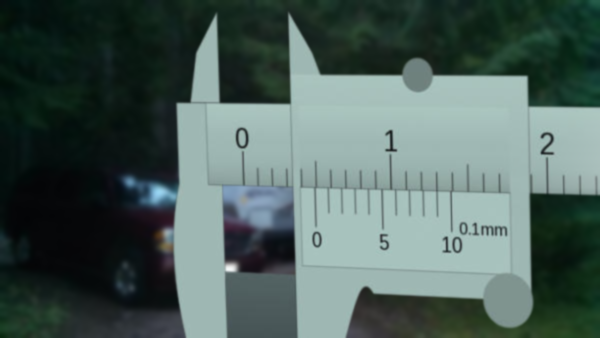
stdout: 4.9 (mm)
